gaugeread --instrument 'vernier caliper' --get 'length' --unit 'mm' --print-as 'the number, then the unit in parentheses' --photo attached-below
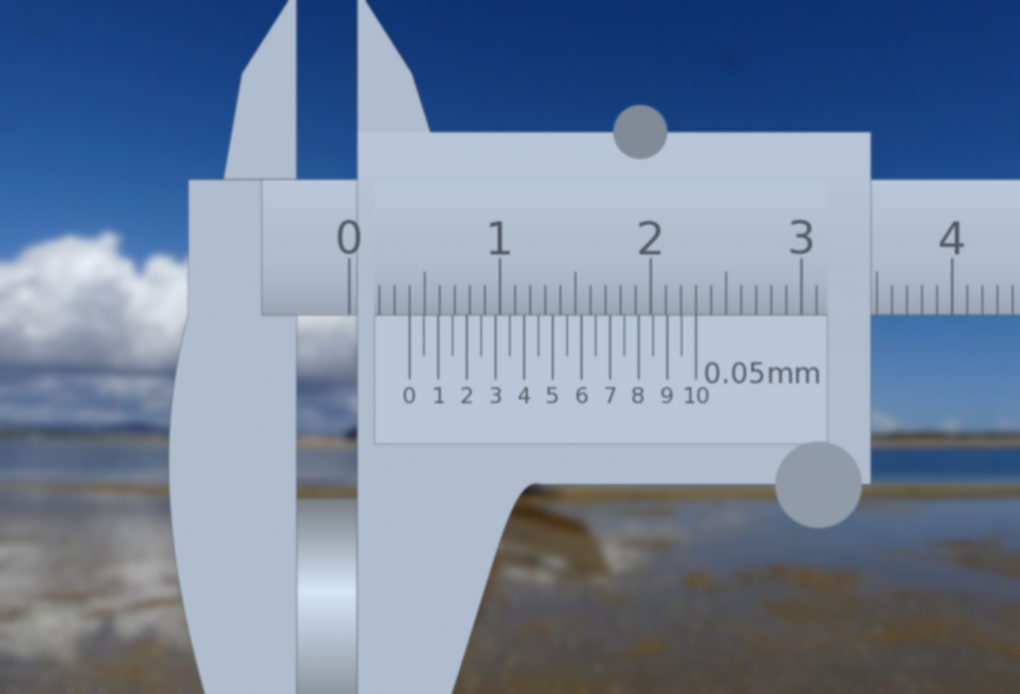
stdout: 4.0 (mm)
